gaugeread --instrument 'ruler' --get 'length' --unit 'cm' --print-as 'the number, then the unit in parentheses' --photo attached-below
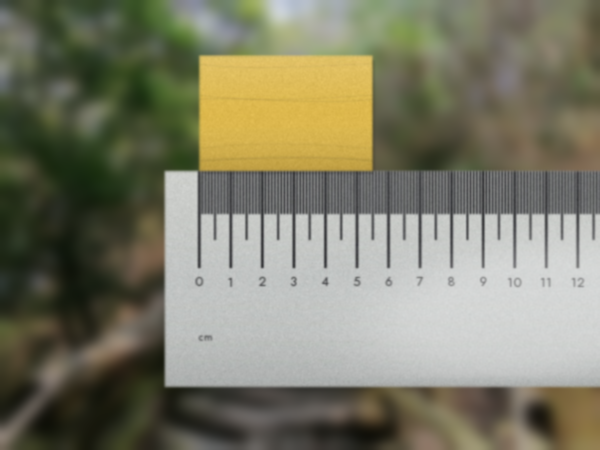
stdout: 5.5 (cm)
